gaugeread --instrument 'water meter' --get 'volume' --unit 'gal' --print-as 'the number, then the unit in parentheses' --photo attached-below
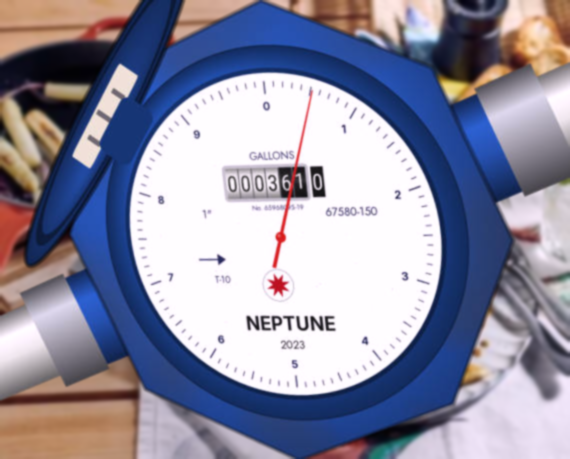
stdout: 3610.5 (gal)
